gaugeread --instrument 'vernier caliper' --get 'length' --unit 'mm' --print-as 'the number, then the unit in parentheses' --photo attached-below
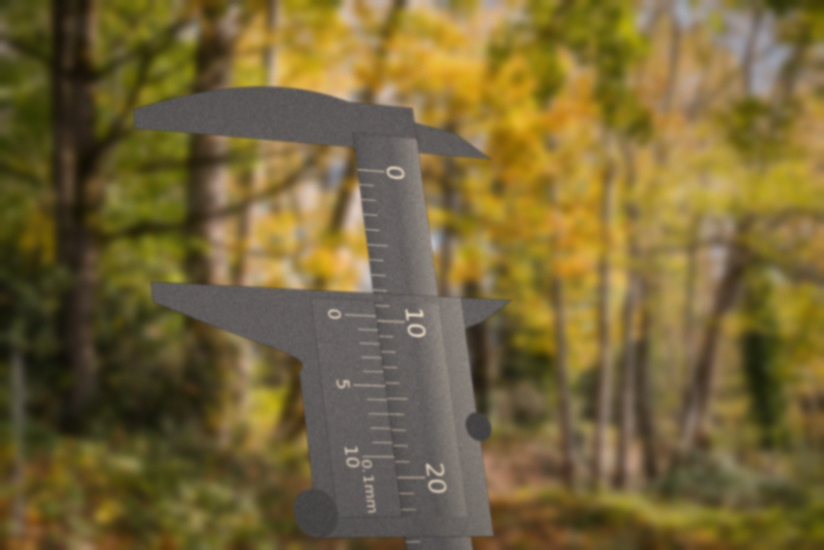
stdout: 9.7 (mm)
